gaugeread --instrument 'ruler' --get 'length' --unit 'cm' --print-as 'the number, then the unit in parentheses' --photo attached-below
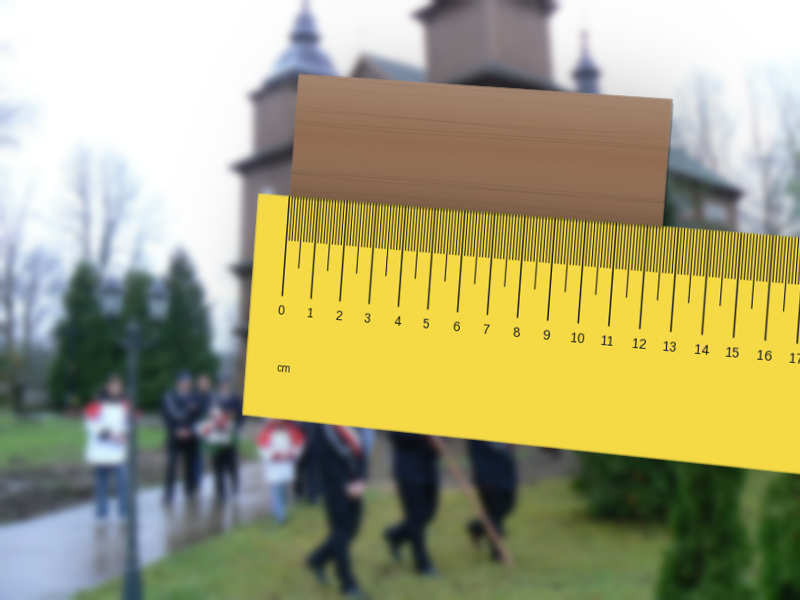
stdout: 12.5 (cm)
